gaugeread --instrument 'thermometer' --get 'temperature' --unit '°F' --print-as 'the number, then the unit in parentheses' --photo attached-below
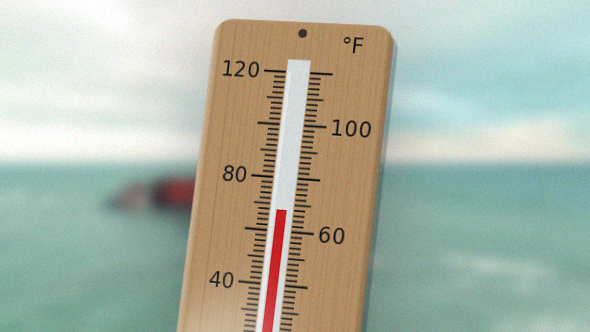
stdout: 68 (°F)
